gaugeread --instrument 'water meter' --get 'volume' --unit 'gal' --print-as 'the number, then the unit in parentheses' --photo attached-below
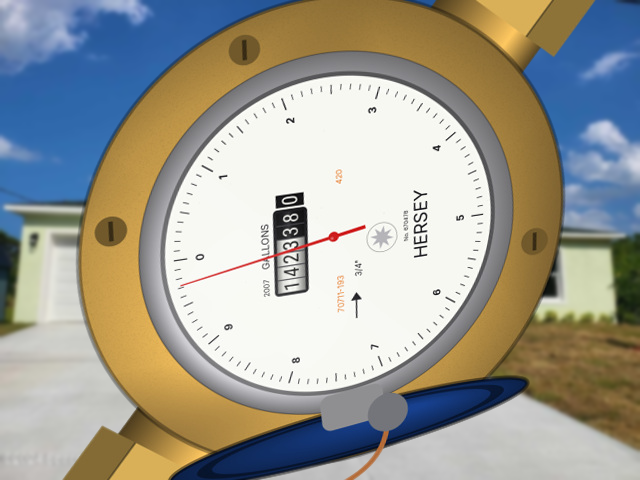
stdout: 1423379.7 (gal)
